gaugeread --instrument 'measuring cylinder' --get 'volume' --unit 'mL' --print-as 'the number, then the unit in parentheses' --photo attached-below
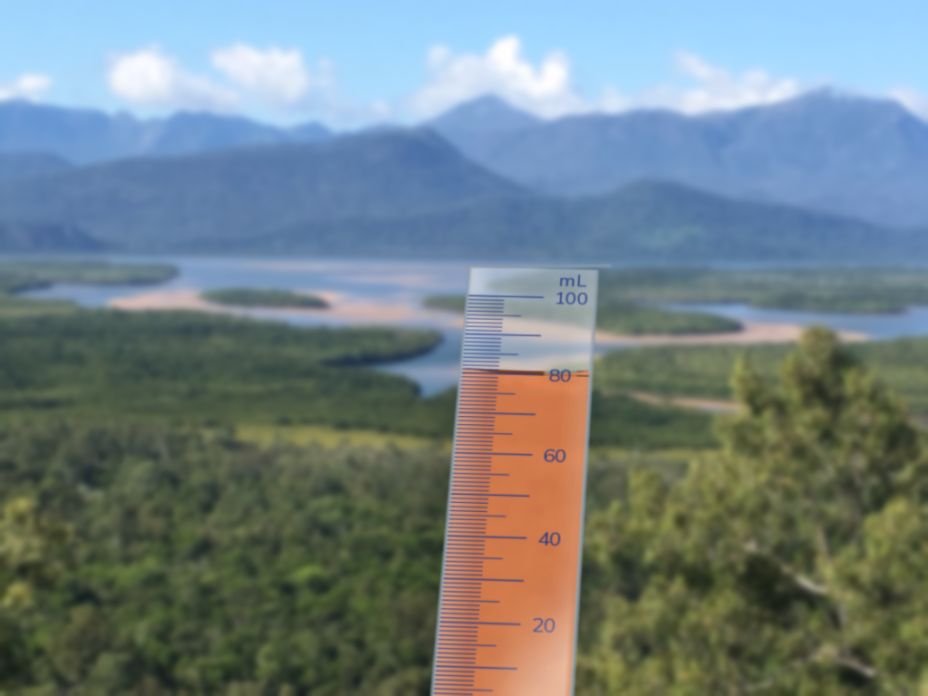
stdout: 80 (mL)
